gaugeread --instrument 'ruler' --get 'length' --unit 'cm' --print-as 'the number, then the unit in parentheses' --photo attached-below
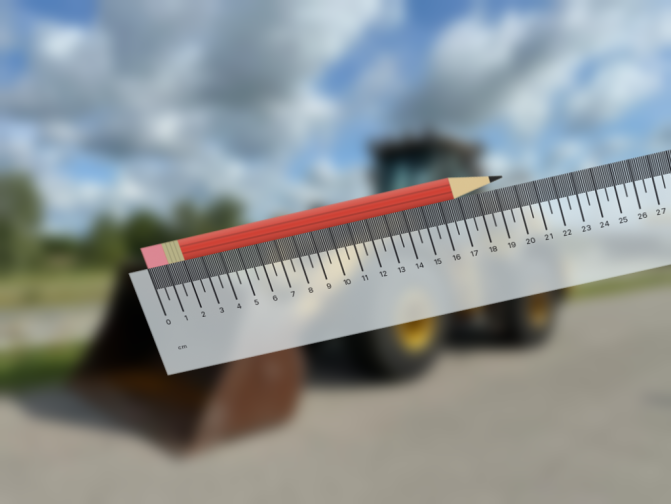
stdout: 19.5 (cm)
